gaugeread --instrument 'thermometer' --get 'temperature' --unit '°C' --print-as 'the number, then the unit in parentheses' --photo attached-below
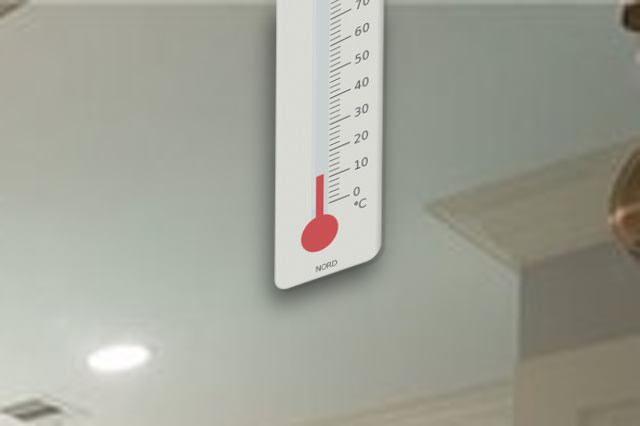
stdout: 12 (°C)
